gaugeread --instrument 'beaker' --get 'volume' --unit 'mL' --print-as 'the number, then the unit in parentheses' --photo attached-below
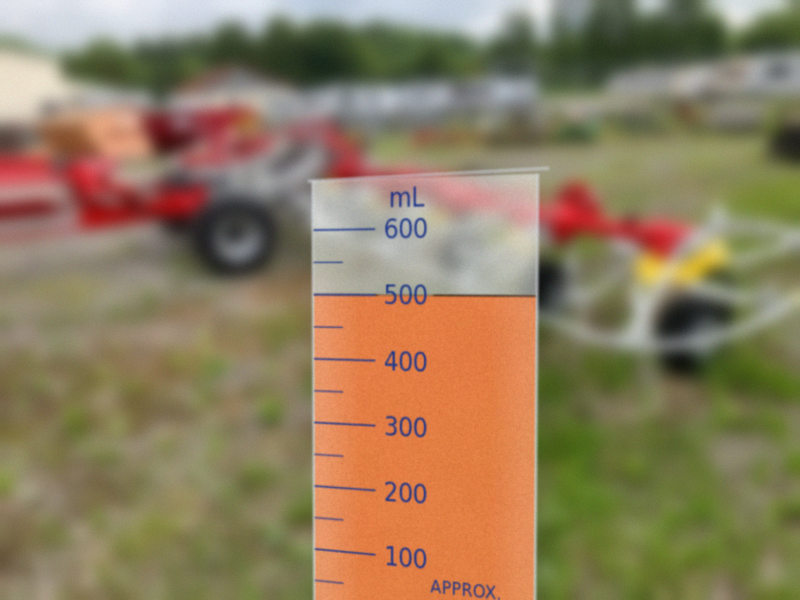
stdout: 500 (mL)
